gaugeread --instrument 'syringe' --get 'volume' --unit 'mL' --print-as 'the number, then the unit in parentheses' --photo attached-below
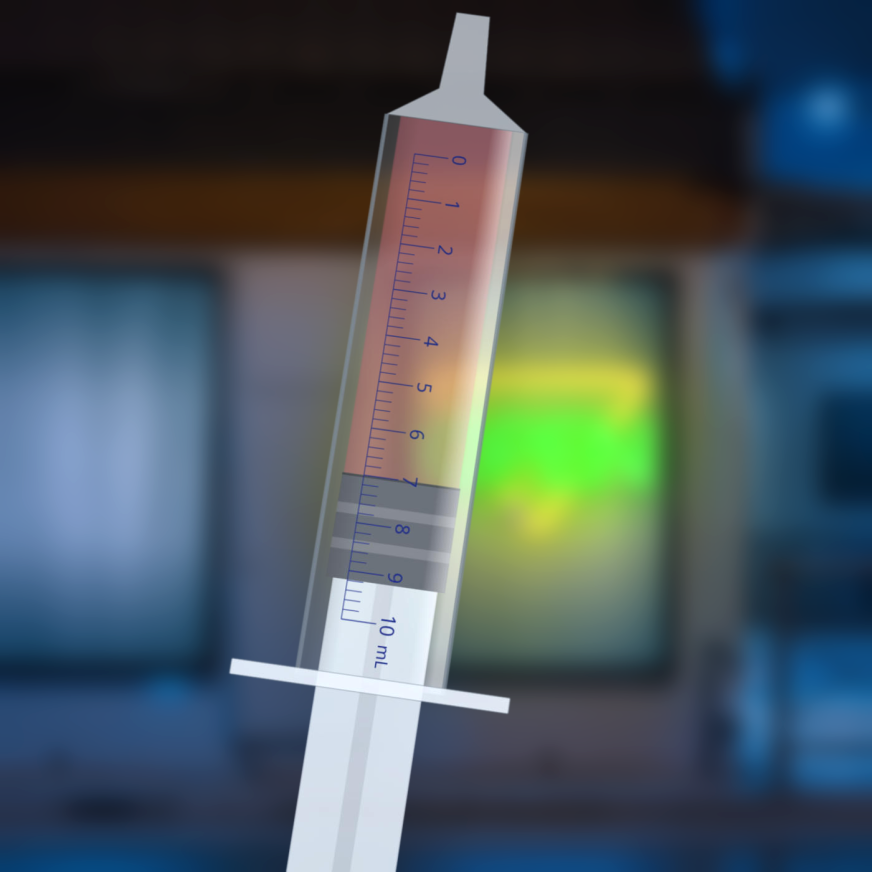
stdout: 7 (mL)
